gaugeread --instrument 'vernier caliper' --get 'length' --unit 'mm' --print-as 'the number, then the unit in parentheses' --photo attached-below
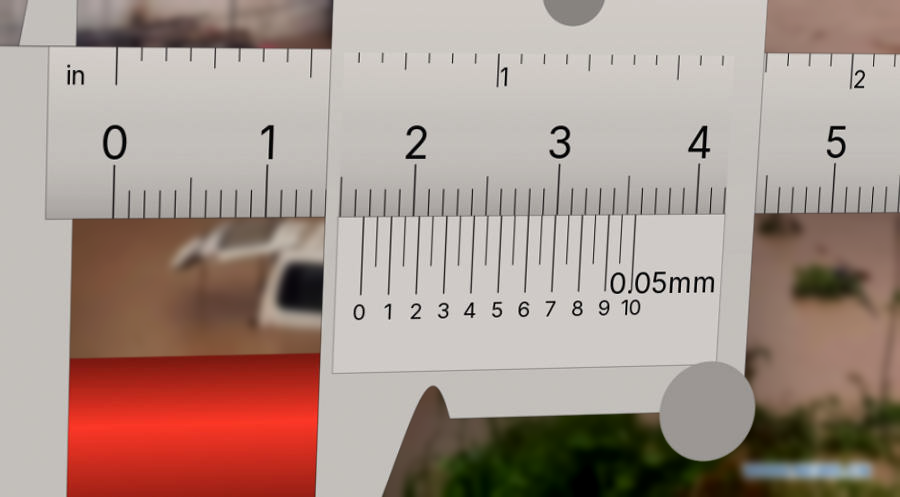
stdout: 16.6 (mm)
